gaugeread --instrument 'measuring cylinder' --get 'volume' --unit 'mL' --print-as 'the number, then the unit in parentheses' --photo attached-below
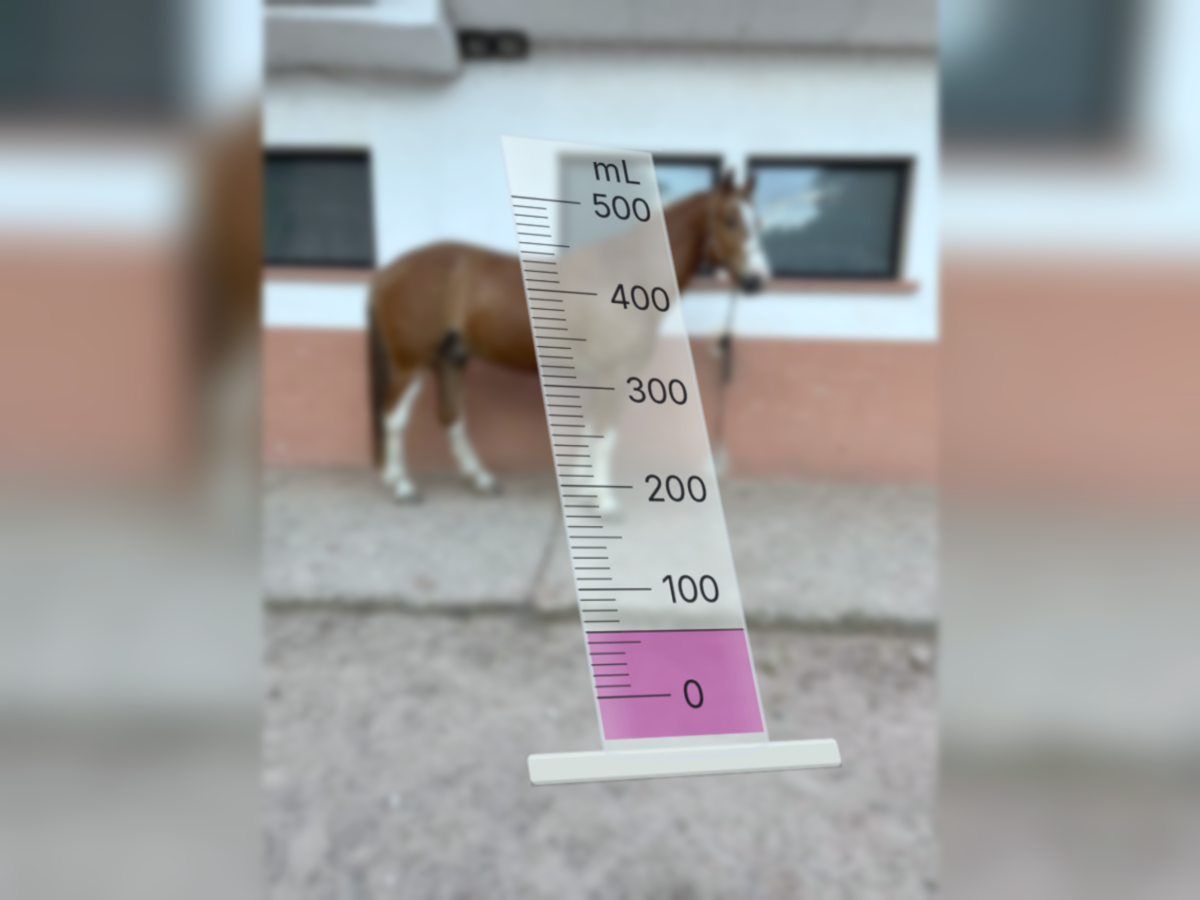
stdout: 60 (mL)
